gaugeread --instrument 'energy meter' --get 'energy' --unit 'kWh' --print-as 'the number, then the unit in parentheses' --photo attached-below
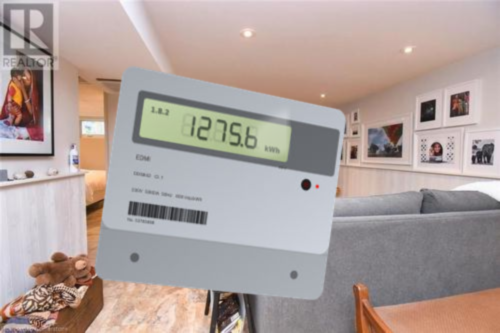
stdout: 1275.6 (kWh)
